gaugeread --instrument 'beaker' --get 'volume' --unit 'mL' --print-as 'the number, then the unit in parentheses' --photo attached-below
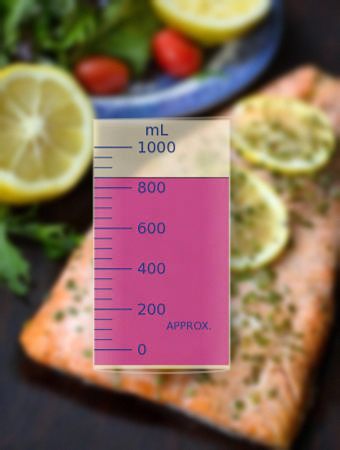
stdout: 850 (mL)
